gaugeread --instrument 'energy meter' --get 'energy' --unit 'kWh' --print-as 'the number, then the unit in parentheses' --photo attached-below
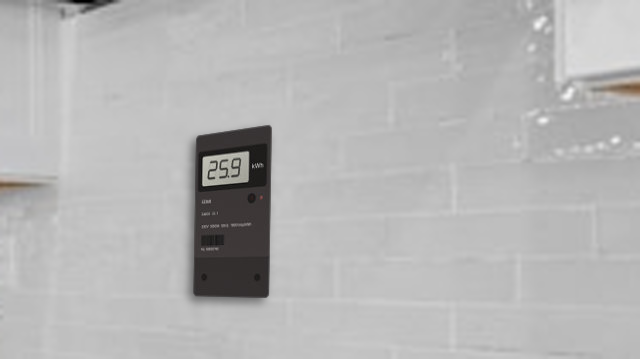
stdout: 25.9 (kWh)
